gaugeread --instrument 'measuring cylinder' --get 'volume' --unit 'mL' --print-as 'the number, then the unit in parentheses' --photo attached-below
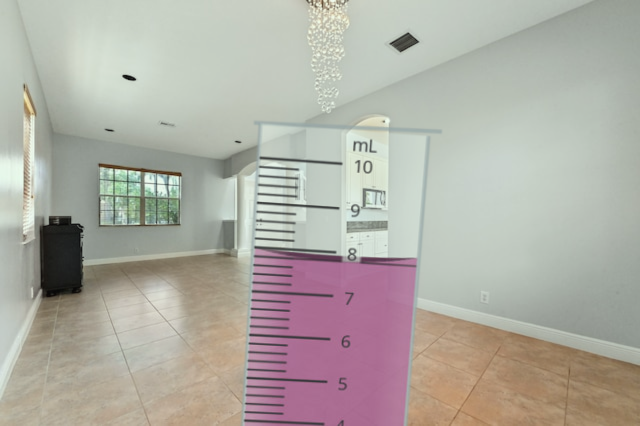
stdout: 7.8 (mL)
